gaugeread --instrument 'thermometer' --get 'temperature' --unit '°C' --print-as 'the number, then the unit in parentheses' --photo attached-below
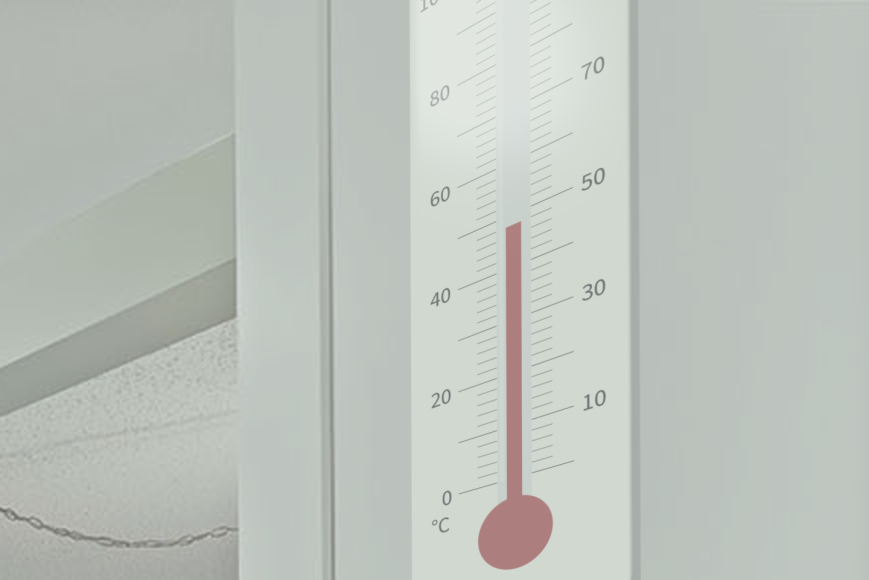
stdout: 48 (°C)
